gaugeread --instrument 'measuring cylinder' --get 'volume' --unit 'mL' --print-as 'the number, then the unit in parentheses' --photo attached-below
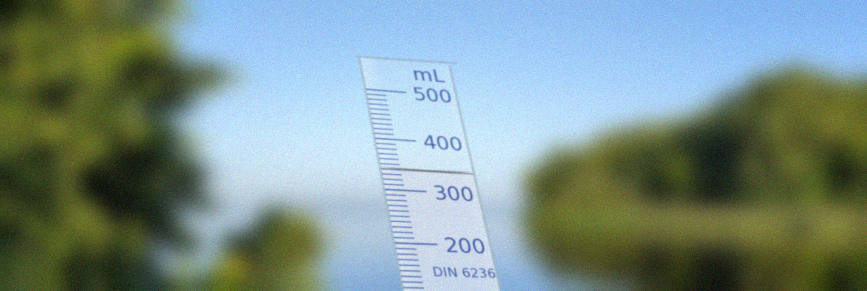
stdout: 340 (mL)
